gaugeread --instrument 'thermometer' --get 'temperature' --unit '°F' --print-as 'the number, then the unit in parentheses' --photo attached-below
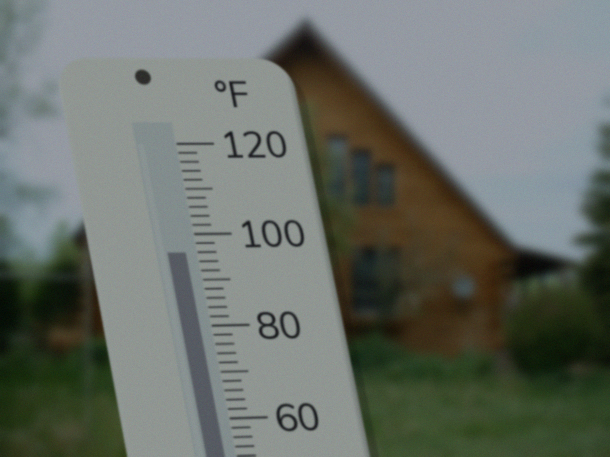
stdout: 96 (°F)
